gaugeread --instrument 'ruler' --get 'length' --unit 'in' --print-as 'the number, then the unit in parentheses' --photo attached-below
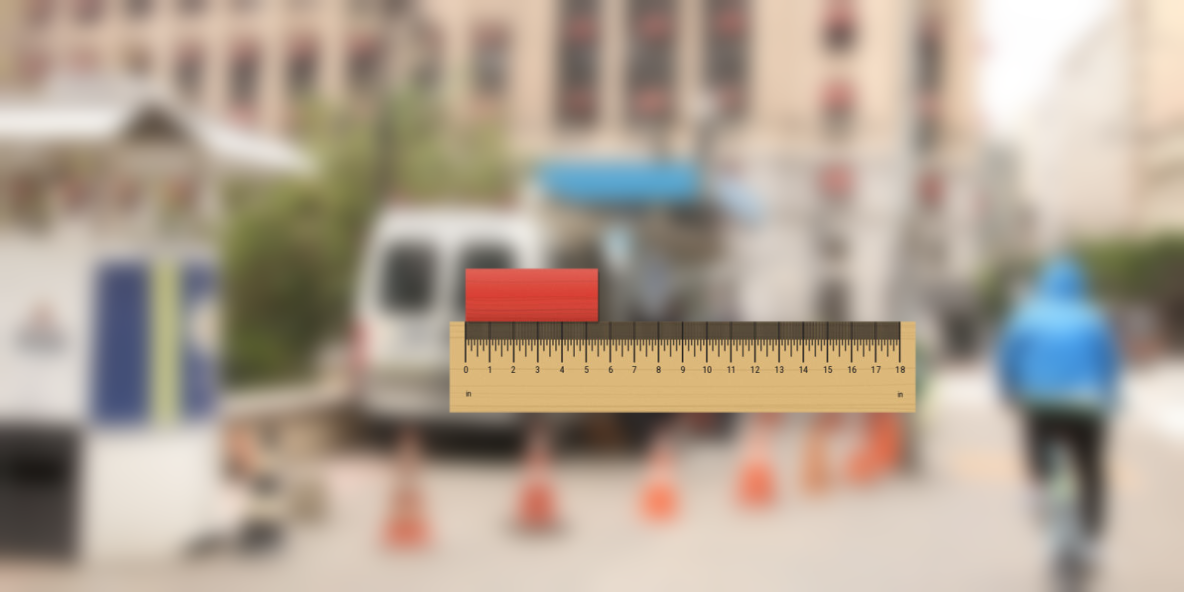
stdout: 5.5 (in)
